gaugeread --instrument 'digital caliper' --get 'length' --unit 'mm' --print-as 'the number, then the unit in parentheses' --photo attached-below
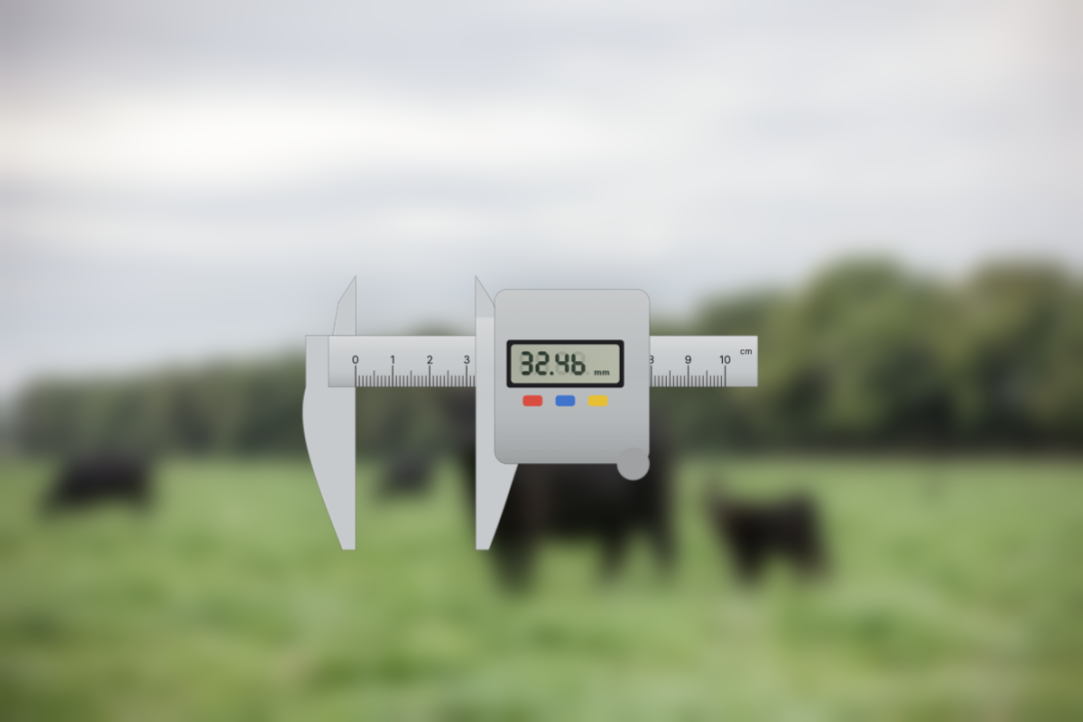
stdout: 32.46 (mm)
